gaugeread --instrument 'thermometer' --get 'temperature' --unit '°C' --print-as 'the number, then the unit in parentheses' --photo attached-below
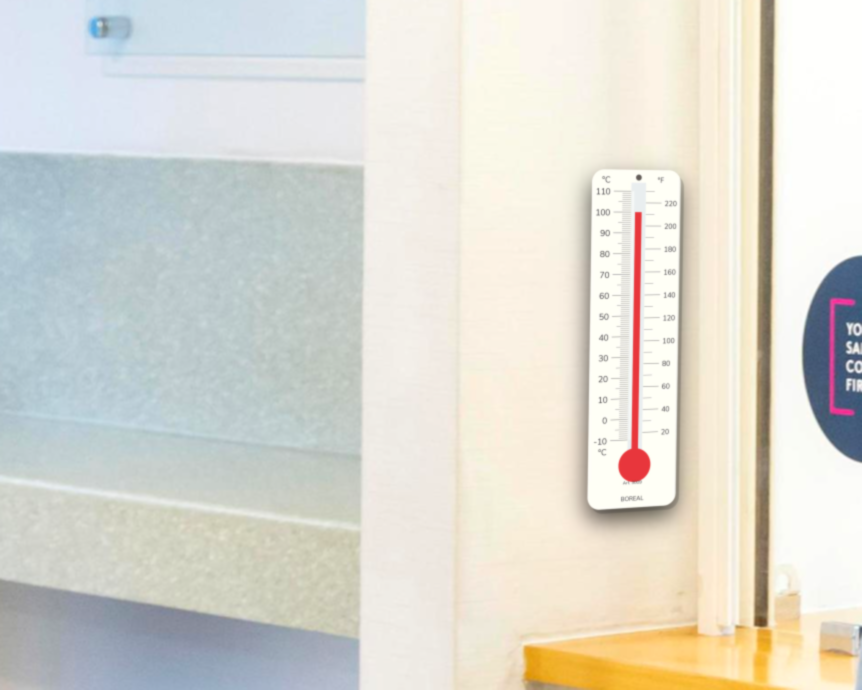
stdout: 100 (°C)
